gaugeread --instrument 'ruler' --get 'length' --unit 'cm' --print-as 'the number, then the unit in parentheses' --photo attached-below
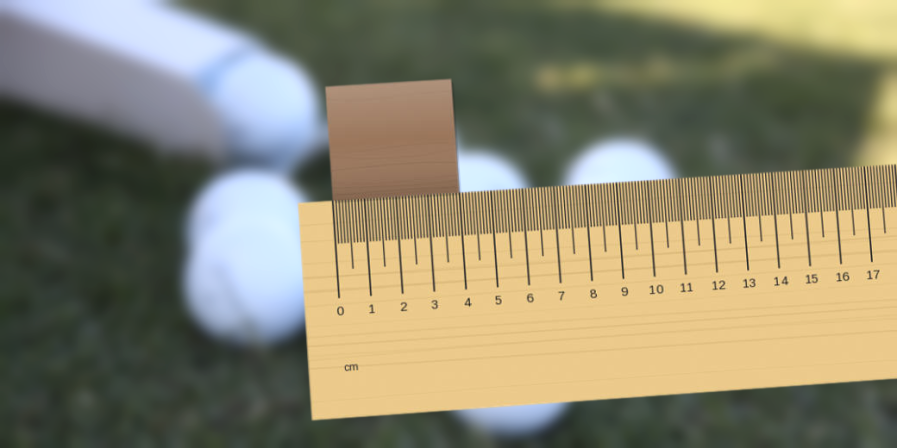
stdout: 4 (cm)
